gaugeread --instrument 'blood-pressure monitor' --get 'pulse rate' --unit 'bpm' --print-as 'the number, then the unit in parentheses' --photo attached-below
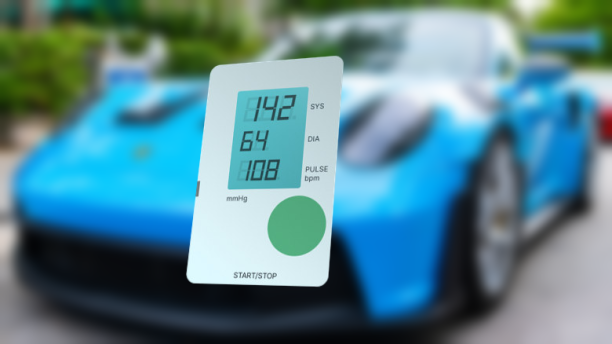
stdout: 108 (bpm)
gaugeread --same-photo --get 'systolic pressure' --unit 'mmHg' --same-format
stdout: 142 (mmHg)
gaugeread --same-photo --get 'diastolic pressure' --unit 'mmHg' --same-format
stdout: 64 (mmHg)
